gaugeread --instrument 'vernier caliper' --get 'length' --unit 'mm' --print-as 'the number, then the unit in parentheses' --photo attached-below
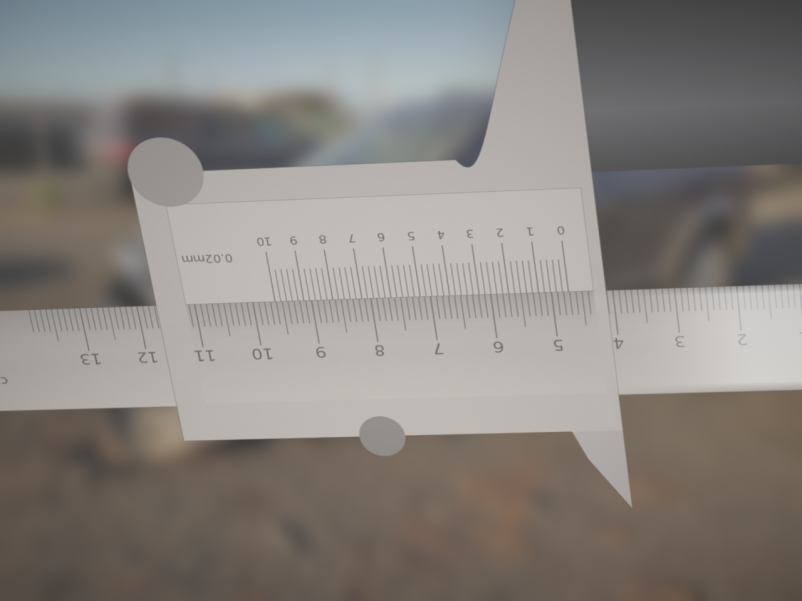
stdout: 47.2 (mm)
